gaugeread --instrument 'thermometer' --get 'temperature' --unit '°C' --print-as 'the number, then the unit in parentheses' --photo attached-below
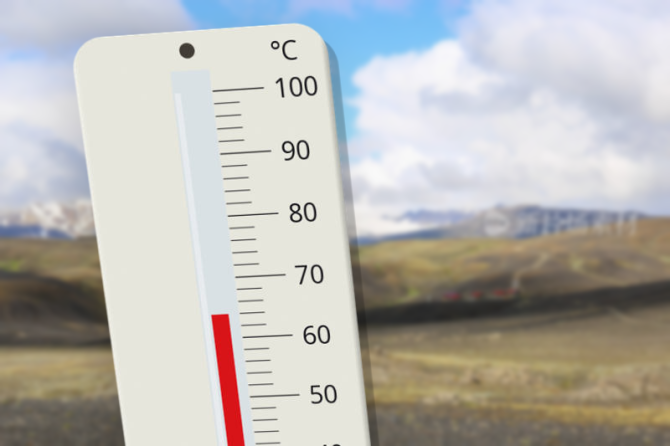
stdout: 64 (°C)
